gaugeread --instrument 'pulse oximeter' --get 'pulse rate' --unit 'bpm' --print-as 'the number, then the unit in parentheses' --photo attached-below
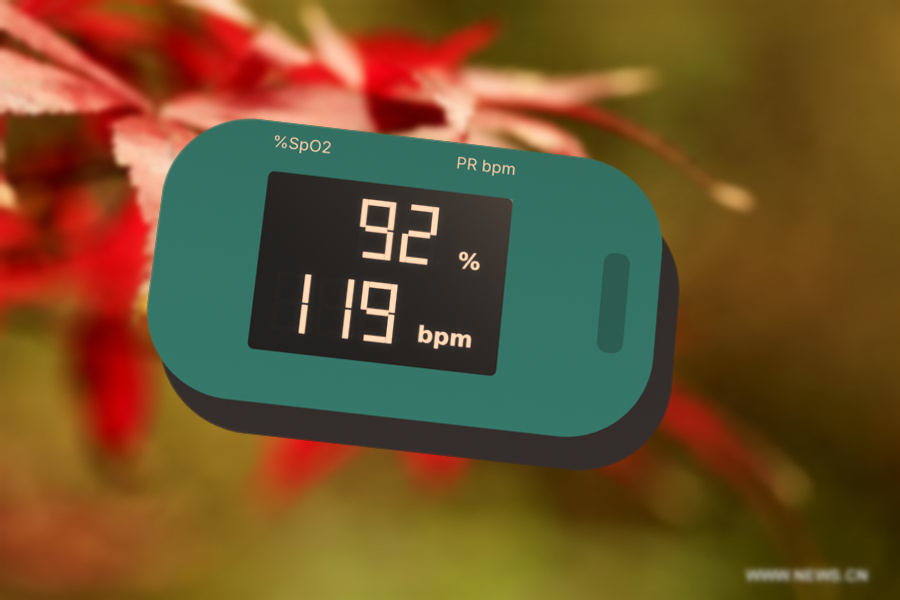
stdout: 119 (bpm)
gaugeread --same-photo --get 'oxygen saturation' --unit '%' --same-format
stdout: 92 (%)
